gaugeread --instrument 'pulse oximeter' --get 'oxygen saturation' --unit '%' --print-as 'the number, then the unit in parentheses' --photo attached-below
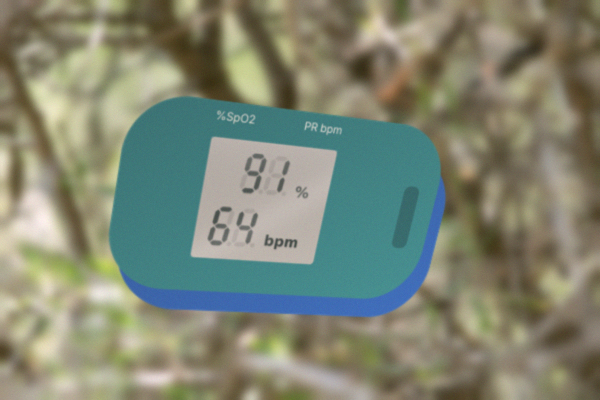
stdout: 91 (%)
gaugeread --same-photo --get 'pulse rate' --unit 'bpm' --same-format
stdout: 64 (bpm)
